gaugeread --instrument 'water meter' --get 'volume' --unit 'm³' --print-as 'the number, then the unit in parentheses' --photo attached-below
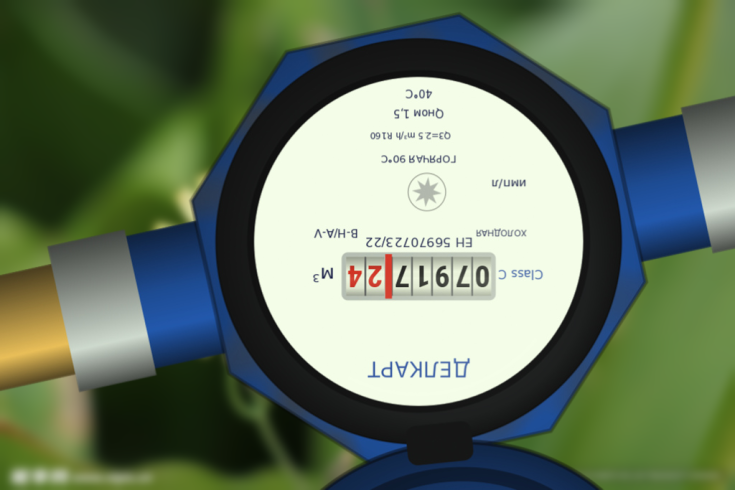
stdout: 7917.24 (m³)
